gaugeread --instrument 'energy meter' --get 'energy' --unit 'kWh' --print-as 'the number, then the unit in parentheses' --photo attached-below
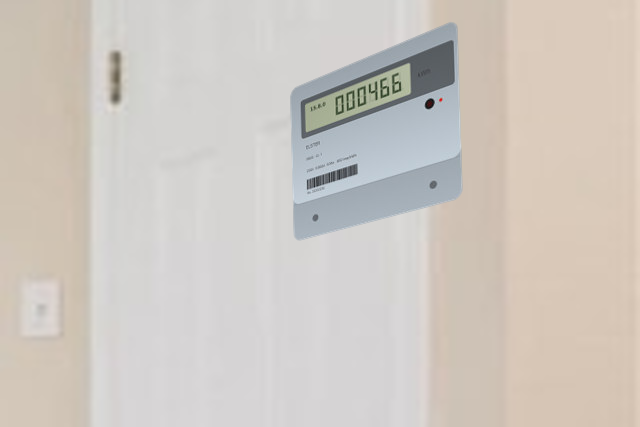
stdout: 466 (kWh)
